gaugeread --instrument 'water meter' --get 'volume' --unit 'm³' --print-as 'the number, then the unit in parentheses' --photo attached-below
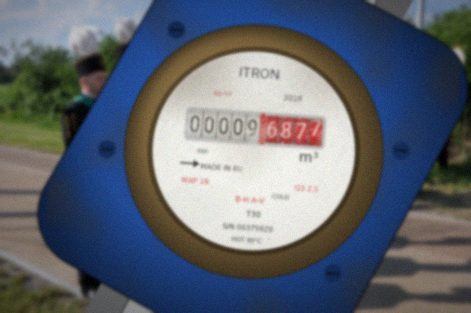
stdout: 9.6877 (m³)
